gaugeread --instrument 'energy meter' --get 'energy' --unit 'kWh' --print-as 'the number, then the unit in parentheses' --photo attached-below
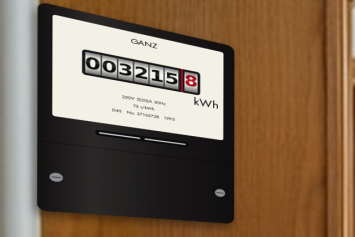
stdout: 3215.8 (kWh)
